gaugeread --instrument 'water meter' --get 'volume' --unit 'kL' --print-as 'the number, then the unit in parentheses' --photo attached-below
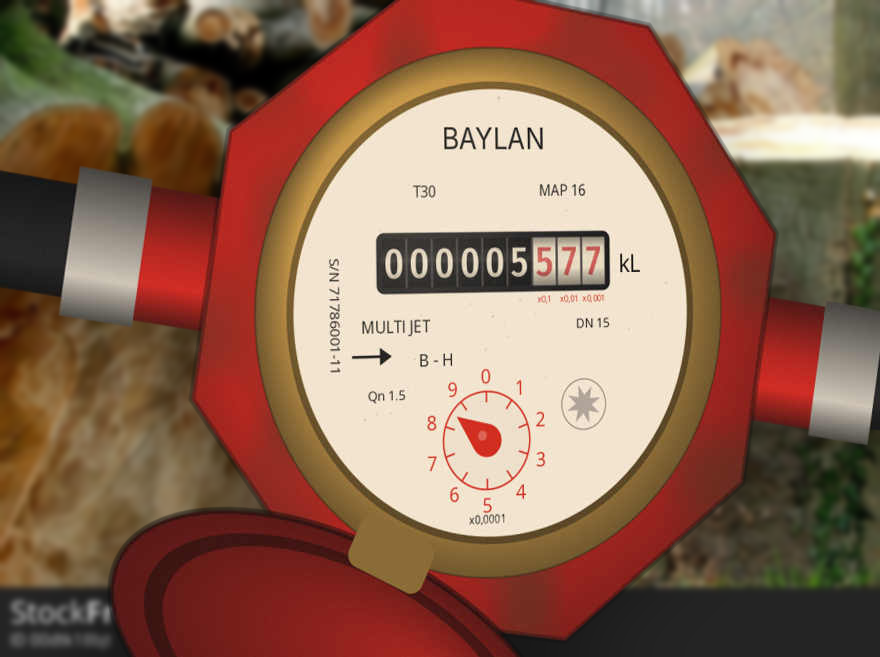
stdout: 5.5778 (kL)
